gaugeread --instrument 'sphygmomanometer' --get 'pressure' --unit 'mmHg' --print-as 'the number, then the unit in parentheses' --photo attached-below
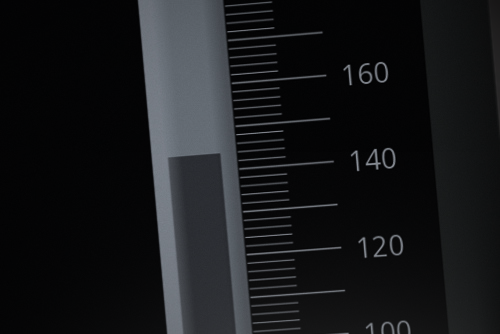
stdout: 144 (mmHg)
